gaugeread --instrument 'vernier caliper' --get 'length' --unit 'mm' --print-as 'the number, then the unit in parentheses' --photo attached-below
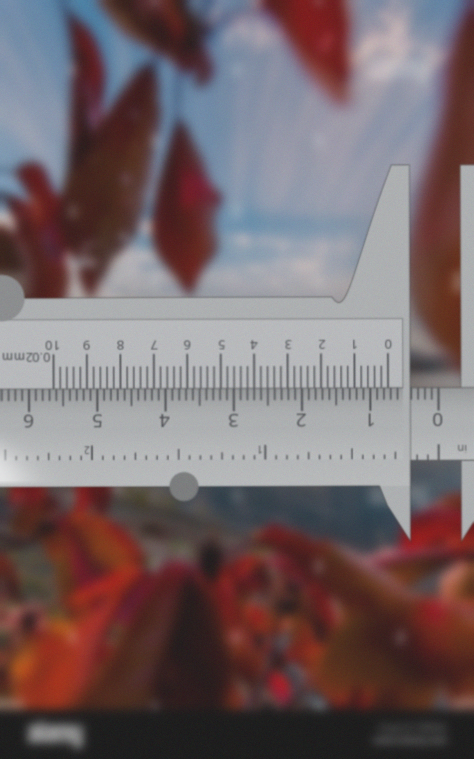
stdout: 7.4 (mm)
